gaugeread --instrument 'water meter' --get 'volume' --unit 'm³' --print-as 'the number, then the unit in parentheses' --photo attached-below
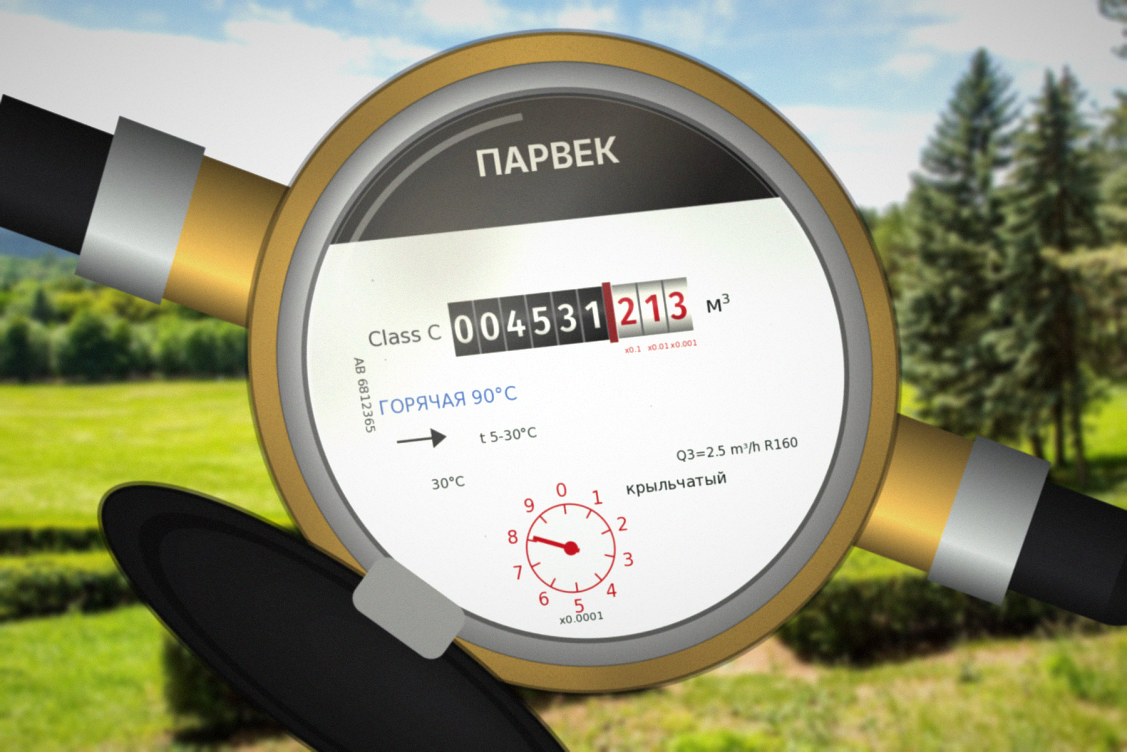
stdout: 4531.2138 (m³)
